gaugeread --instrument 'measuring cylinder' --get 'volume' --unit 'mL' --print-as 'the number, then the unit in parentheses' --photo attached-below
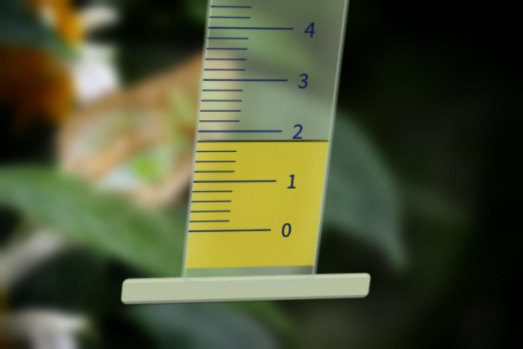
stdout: 1.8 (mL)
